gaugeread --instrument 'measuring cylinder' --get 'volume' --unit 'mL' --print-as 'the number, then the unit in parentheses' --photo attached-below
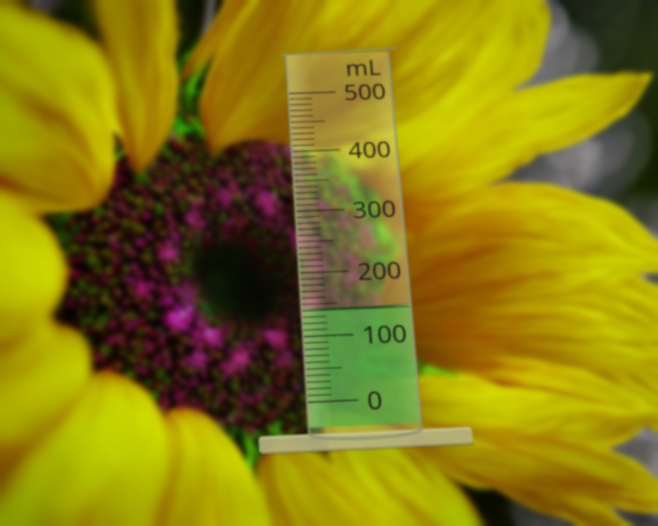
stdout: 140 (mL)
